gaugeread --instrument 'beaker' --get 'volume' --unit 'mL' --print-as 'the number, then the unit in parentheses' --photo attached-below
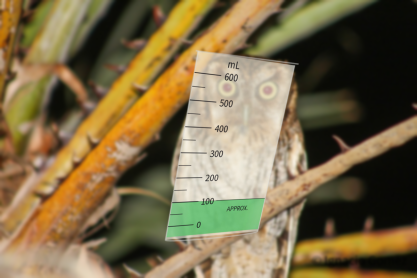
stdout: 100 (mL)
